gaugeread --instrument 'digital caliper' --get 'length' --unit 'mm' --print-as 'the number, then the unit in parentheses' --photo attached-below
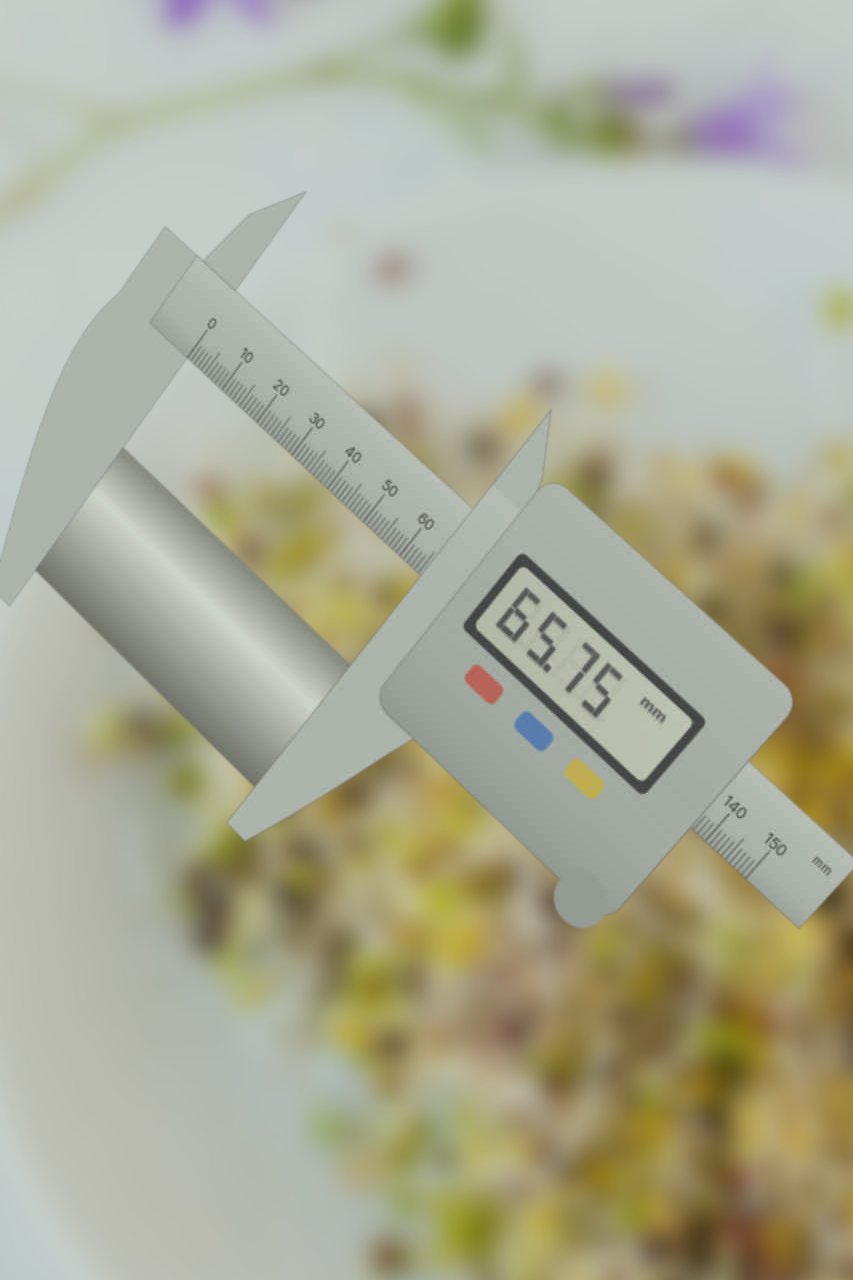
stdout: 65.75 (mm)
